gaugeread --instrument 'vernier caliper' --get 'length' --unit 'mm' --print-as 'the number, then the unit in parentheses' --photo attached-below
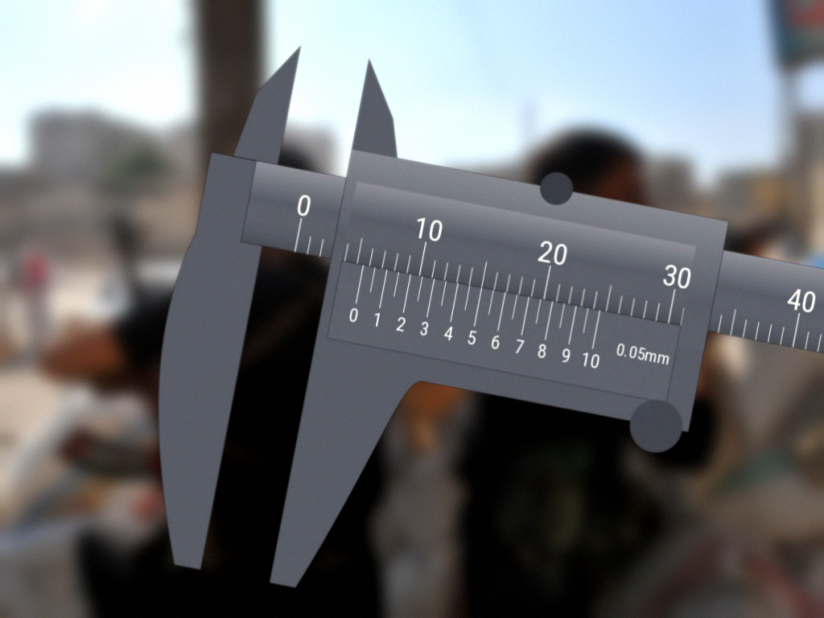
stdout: 5.5 (mm)
